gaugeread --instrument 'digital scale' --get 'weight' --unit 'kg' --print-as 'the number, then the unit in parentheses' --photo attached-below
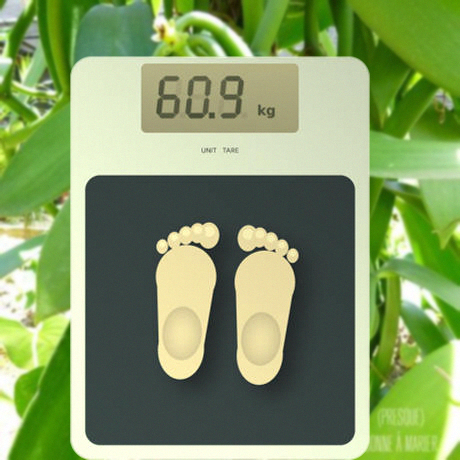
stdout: 60.9 (kg)
